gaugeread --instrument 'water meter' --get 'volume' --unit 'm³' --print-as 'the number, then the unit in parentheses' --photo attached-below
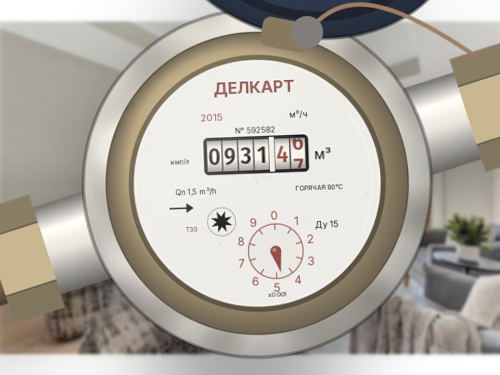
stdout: 931.464 (m³)
